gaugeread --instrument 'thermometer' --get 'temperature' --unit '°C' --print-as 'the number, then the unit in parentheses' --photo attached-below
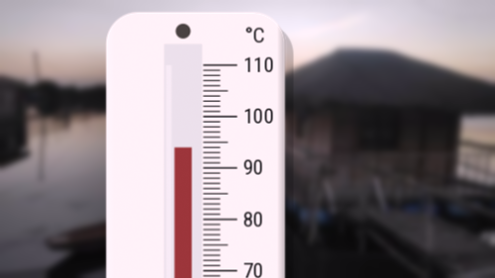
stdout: 94 (°C)
